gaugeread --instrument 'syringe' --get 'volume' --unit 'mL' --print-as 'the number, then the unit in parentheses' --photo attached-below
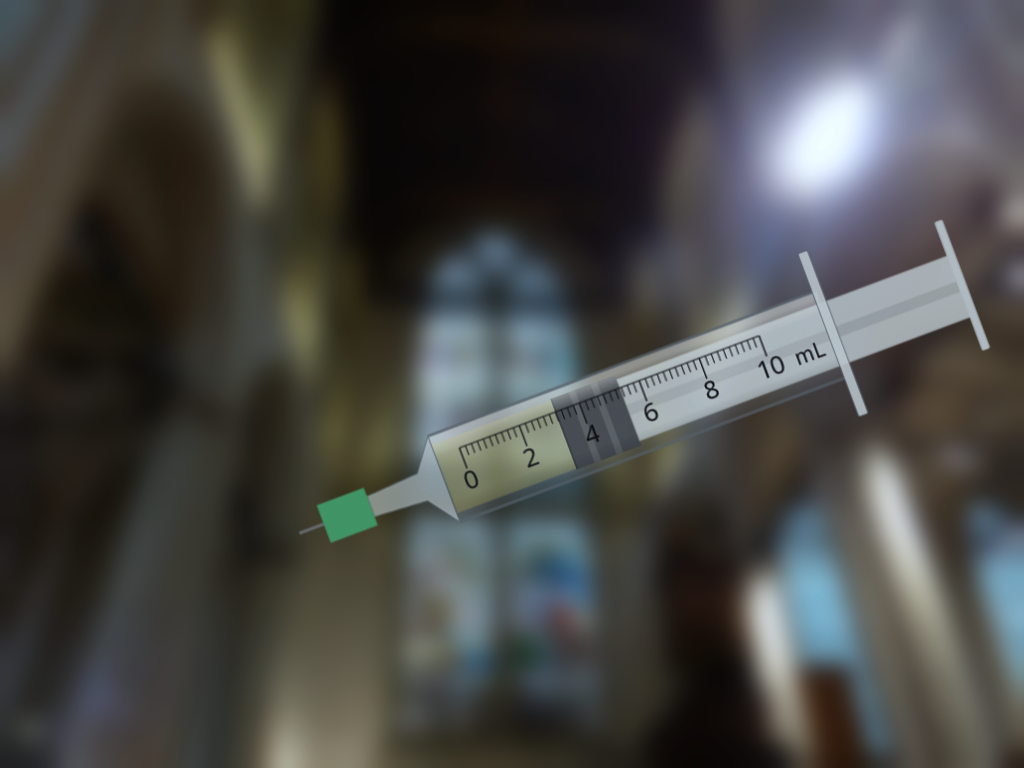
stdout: 3.2 (mL)
